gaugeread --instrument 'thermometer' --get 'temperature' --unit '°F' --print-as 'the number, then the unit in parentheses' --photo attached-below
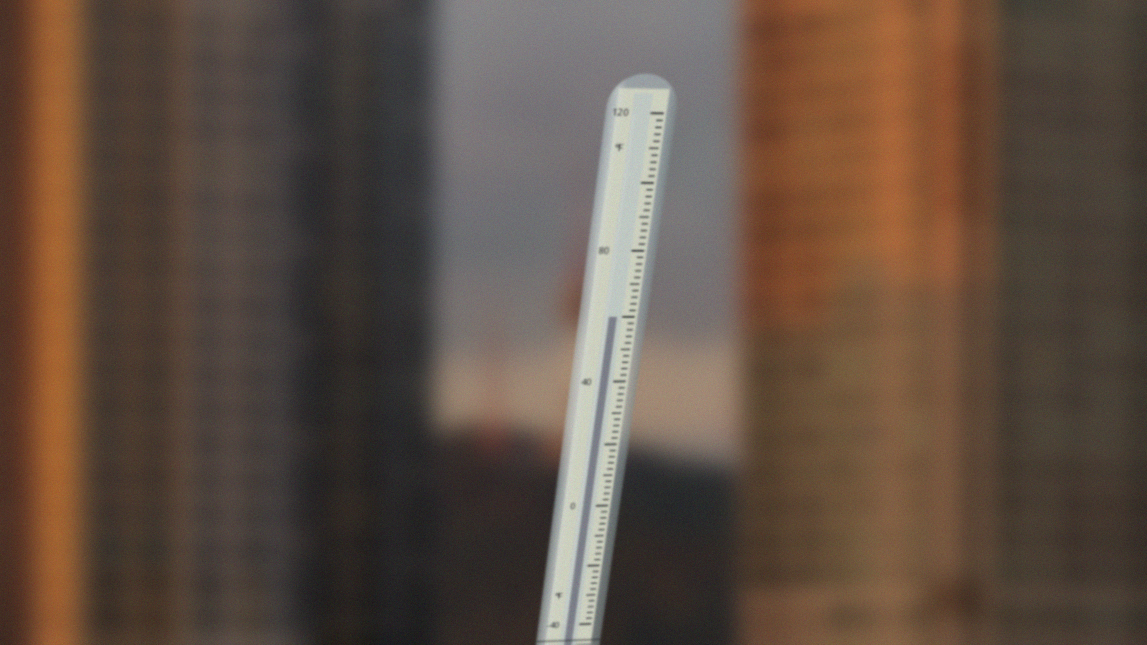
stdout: 60 (°F)
